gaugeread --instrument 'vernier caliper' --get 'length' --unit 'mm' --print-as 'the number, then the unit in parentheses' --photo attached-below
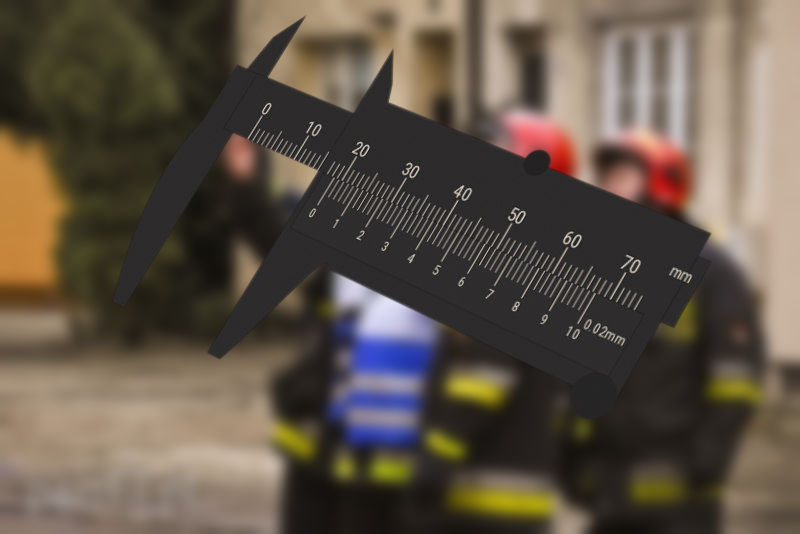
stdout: 18.5 (mm)
